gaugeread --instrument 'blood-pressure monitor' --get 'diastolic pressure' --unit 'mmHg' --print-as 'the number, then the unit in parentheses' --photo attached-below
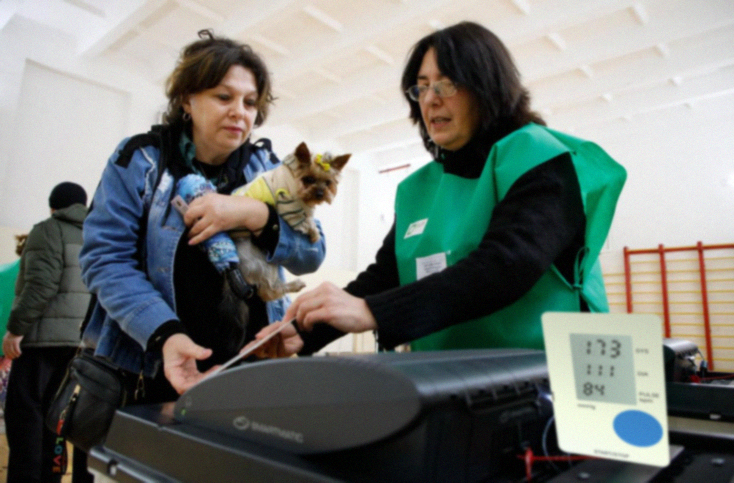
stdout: 111 (mmHg)
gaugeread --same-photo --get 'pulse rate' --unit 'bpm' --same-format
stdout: 84 (bpm)
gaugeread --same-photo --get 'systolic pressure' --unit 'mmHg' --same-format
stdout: 173 (mmHg)
